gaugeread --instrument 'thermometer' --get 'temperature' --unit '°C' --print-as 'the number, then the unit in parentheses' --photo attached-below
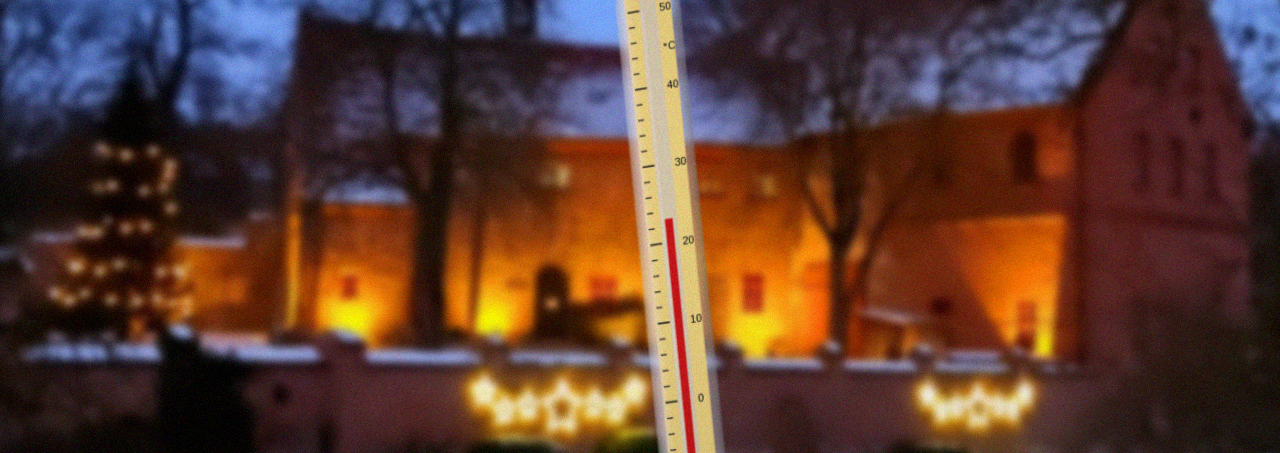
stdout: 23 (°C)
